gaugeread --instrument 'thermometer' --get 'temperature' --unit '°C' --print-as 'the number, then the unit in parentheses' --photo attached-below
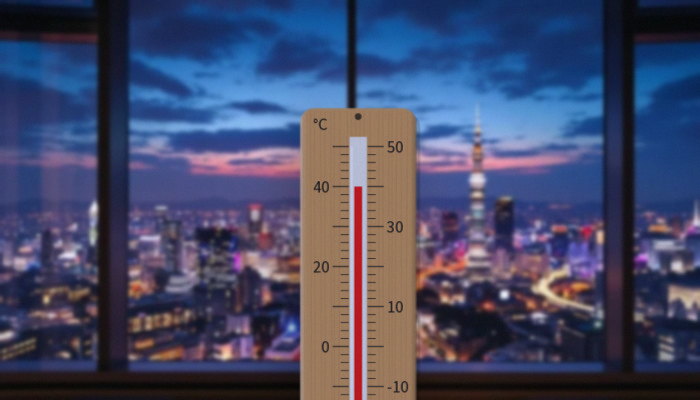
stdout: 40 (°C)
